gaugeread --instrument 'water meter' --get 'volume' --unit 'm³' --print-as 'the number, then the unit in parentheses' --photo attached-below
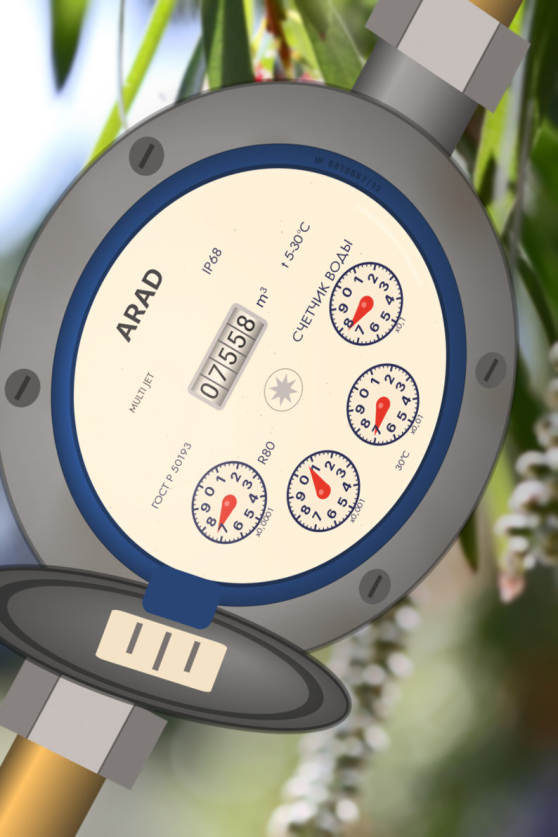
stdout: 7558.7707 (m³)
